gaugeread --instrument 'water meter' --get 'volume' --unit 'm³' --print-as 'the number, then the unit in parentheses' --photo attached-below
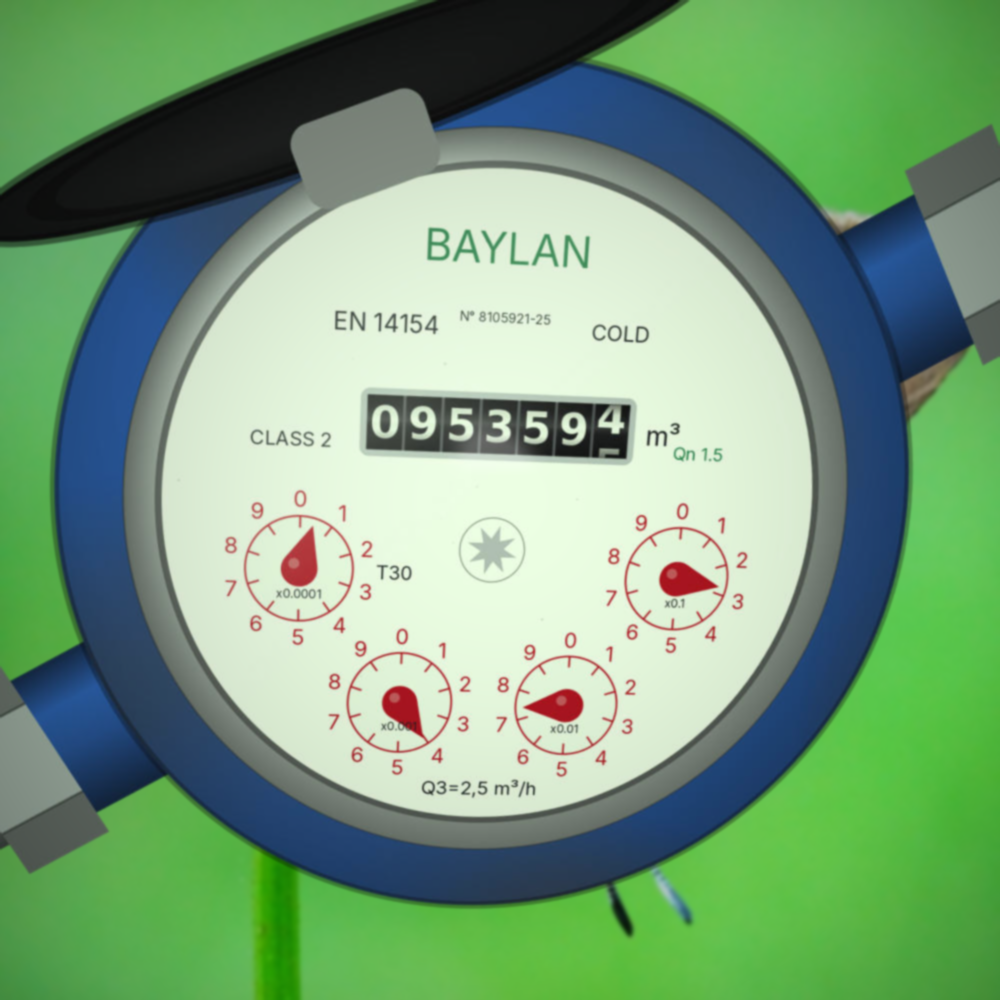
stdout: 953594.2740 (m³)
